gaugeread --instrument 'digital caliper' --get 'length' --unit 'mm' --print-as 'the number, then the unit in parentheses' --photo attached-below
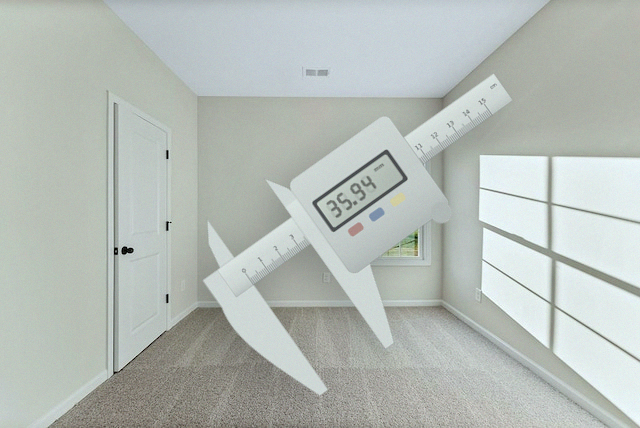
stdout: 35.94 (mm)
